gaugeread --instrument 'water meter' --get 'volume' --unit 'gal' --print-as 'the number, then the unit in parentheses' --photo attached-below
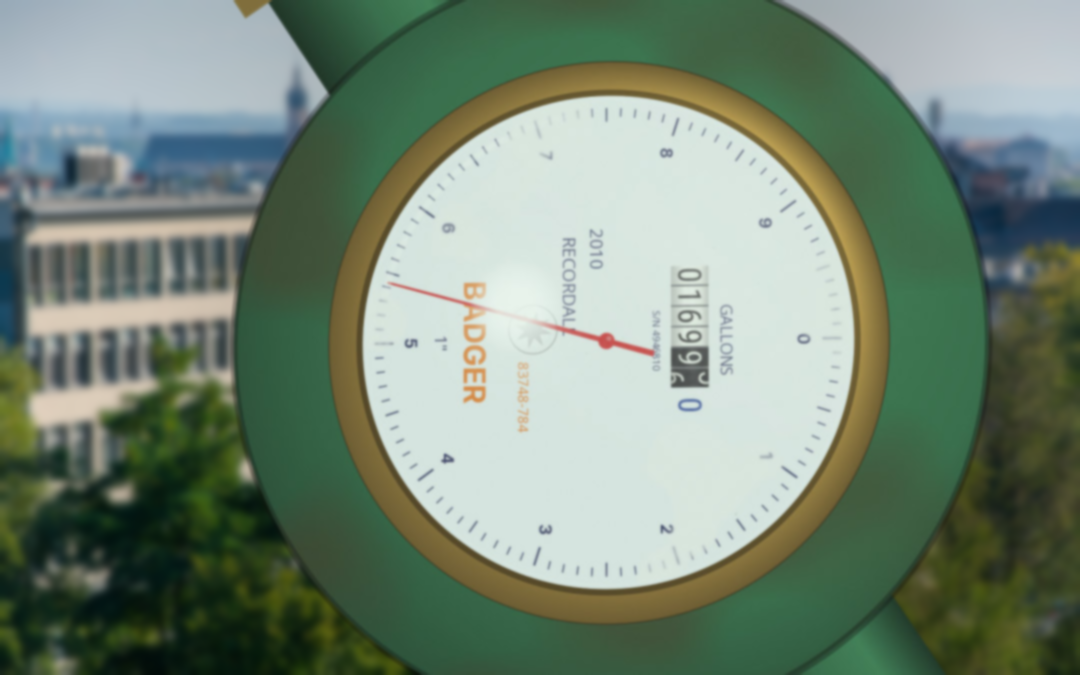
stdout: 169955.4 (gal)
